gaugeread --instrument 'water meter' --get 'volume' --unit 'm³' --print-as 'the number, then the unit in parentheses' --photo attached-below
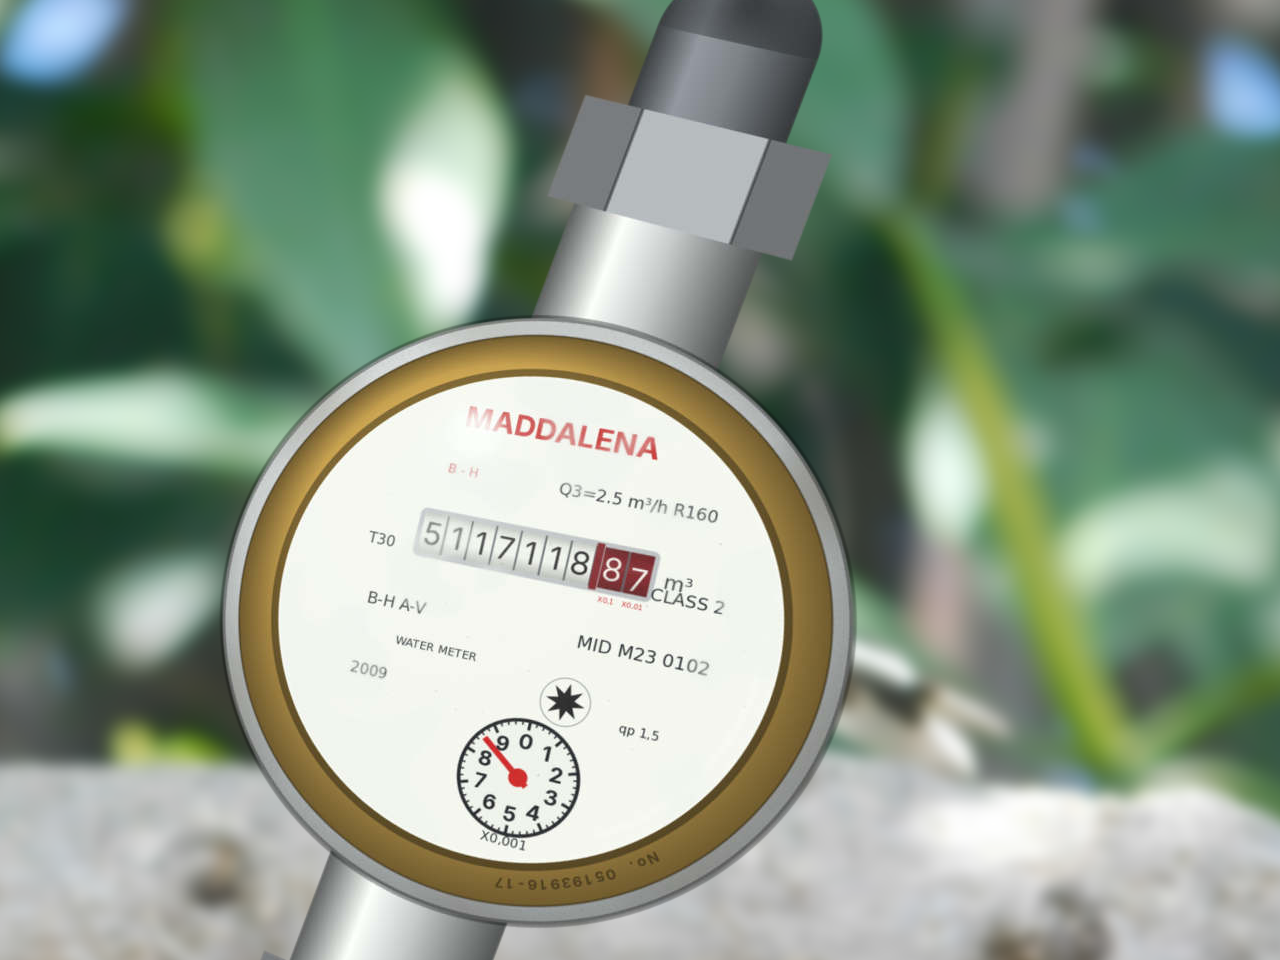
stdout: 5117118.868 (m³)
